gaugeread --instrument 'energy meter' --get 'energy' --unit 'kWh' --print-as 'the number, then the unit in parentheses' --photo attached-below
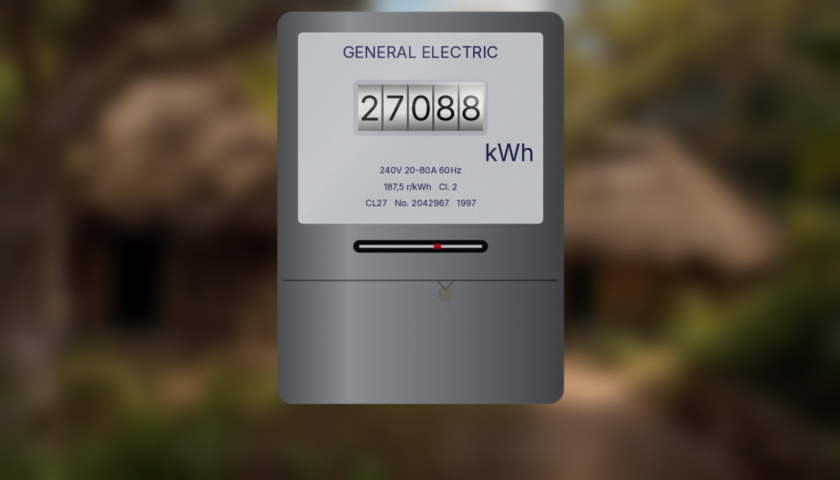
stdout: 27088 (kWh)
